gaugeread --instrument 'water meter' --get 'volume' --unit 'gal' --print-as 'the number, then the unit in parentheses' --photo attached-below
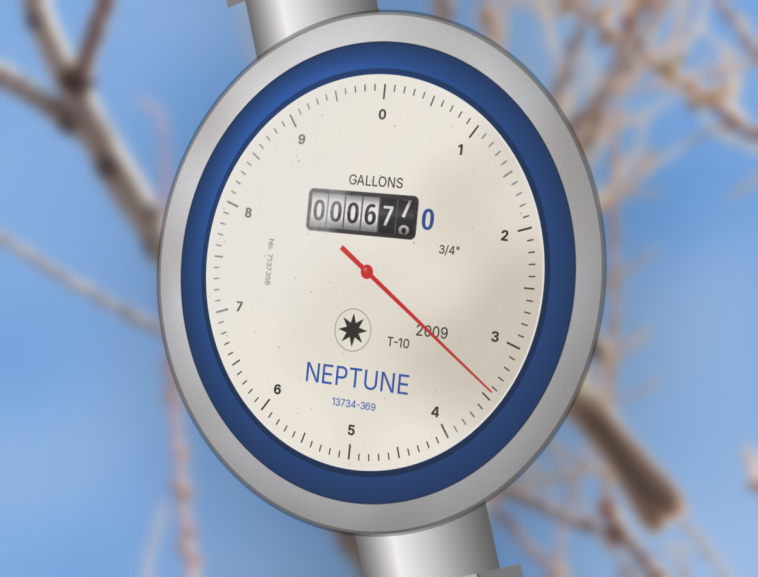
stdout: 6773.4 (gal)
